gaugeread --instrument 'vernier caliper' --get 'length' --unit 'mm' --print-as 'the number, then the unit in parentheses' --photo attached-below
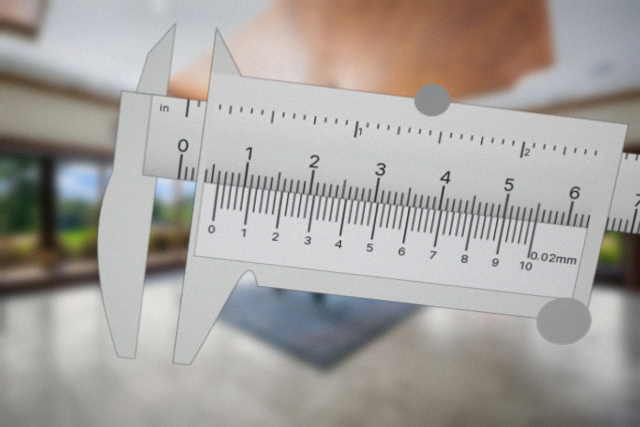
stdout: 6.0 (mm)
